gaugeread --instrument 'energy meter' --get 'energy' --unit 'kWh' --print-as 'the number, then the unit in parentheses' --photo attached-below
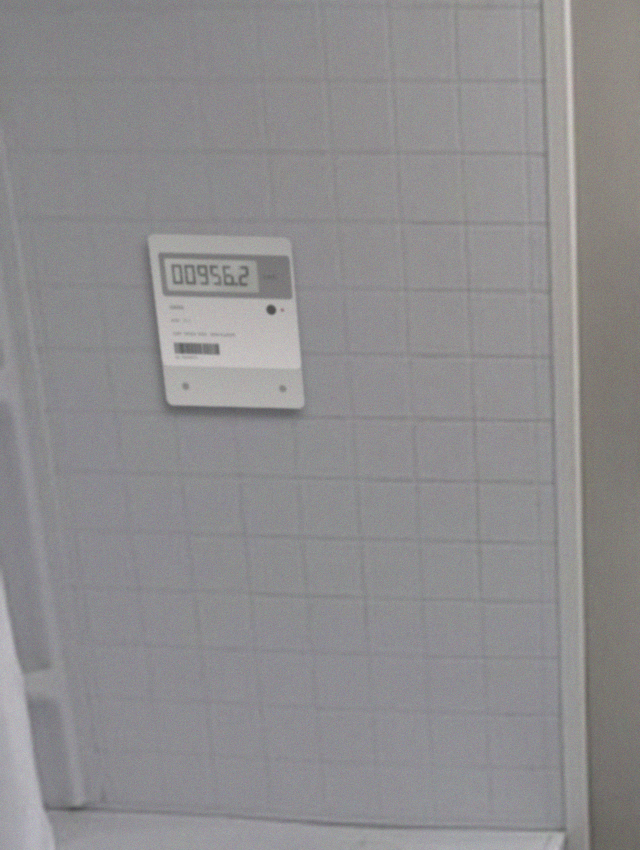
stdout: 956.2 (kWh)
